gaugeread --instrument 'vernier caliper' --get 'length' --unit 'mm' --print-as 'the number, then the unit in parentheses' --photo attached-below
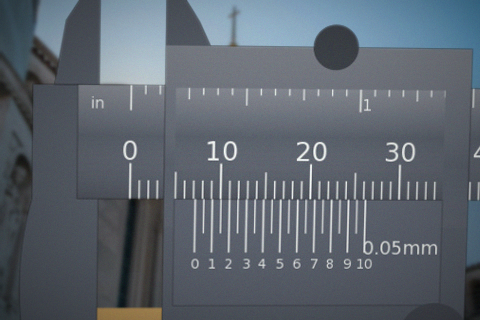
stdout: 7.2 (mm)
